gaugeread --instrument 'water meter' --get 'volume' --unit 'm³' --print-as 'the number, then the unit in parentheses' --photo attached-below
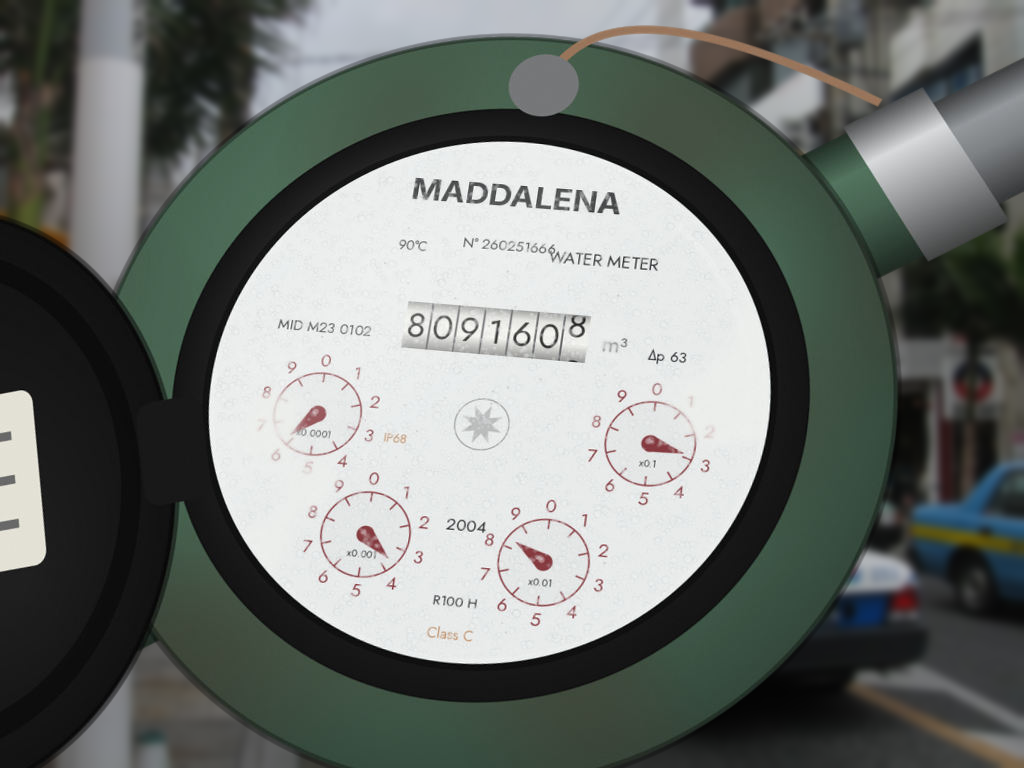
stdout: 8091608.2836 (m³)
